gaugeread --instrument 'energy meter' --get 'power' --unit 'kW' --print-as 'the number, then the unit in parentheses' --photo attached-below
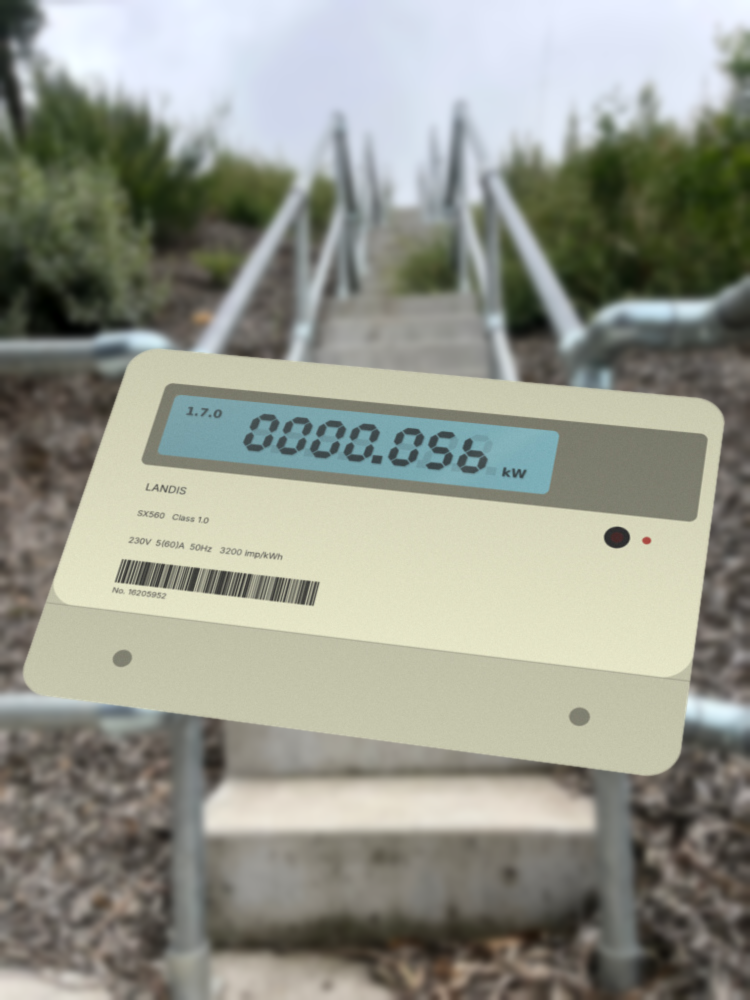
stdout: 0.056 (kW)
